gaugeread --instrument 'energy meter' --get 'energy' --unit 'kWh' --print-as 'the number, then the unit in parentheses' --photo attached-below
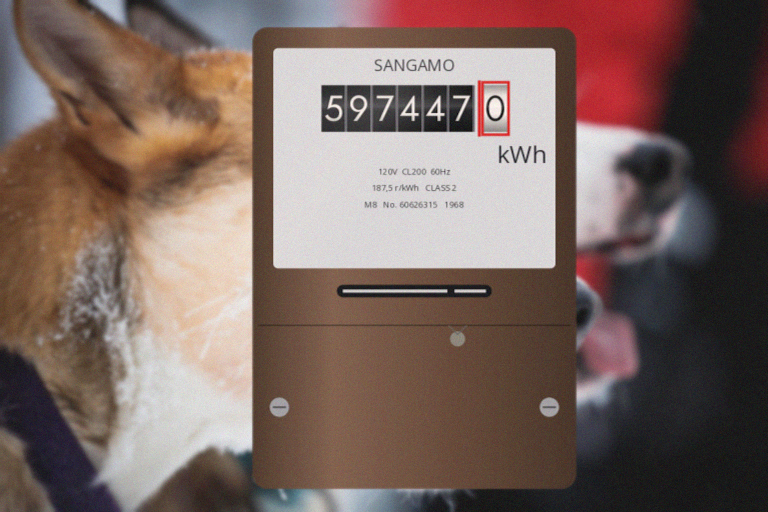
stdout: 597447.0 (kWh)
